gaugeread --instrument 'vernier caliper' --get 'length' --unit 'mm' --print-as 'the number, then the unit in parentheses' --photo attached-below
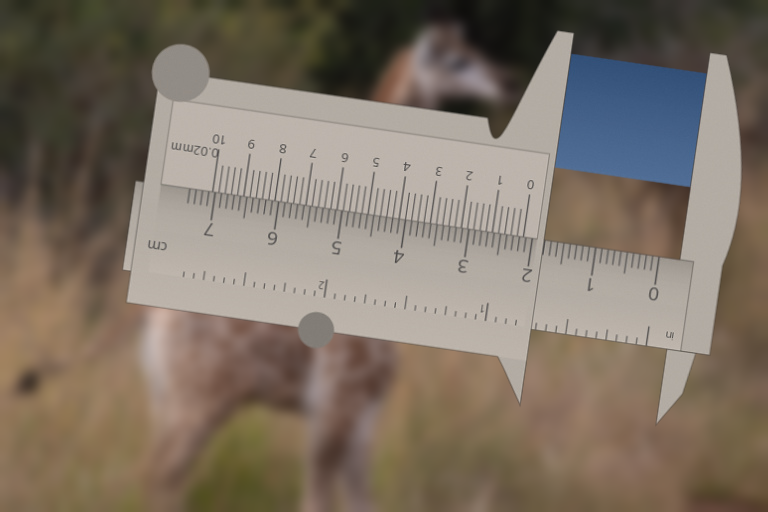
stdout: 21.4 (mm)
